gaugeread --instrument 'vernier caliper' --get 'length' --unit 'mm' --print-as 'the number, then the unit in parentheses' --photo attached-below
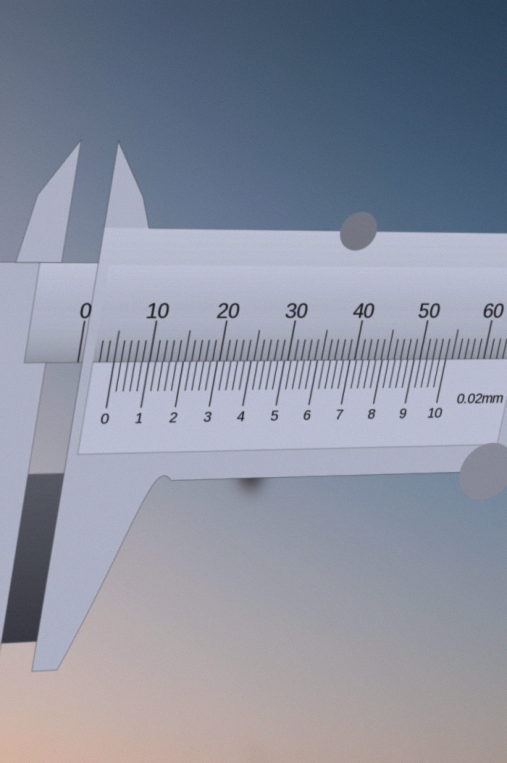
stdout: 5.0 (mm)
